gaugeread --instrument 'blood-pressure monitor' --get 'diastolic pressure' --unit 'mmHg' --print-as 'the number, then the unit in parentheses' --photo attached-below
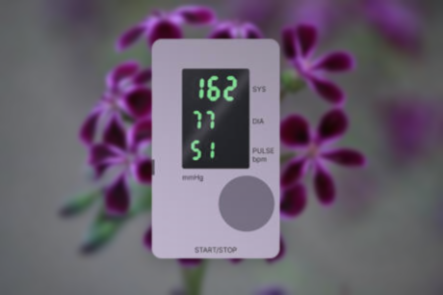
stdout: 77 (mmHg)
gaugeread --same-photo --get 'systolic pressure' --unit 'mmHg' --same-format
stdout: 162 (mmHg)
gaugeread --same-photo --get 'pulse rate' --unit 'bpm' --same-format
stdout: 51 (bpm)
